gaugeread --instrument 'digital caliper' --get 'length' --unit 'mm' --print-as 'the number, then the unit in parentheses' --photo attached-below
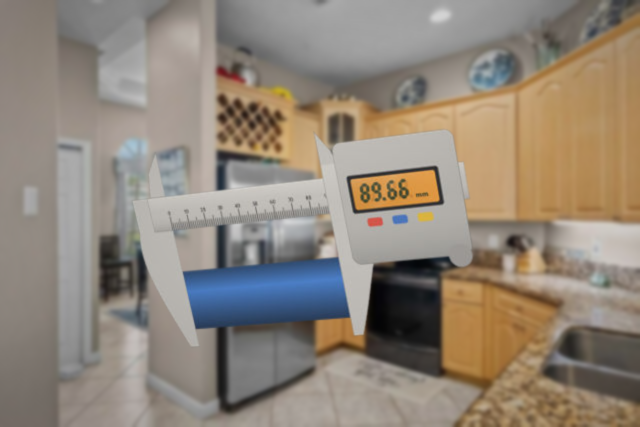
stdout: 89.66 (mm)
